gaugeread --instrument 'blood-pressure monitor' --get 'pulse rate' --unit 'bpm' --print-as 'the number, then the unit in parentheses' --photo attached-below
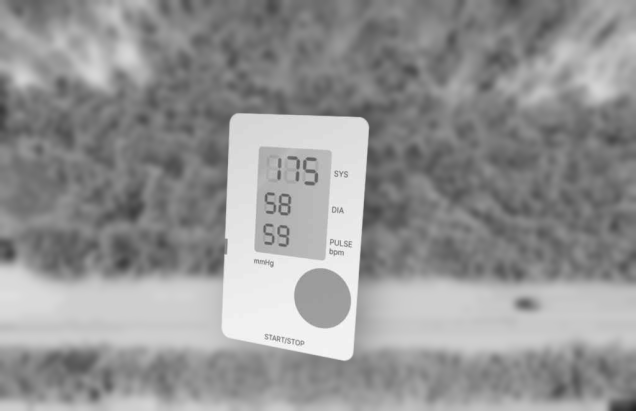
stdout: 59 (bpm)
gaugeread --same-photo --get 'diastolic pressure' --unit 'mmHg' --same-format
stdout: 58 (mmHg)
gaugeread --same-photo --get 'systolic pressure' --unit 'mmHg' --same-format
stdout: 175 (mmHg)
